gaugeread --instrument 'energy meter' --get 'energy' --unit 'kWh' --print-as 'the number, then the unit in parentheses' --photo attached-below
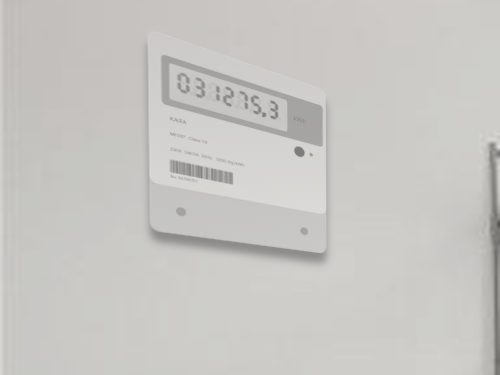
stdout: 31275.3 (kWh)
